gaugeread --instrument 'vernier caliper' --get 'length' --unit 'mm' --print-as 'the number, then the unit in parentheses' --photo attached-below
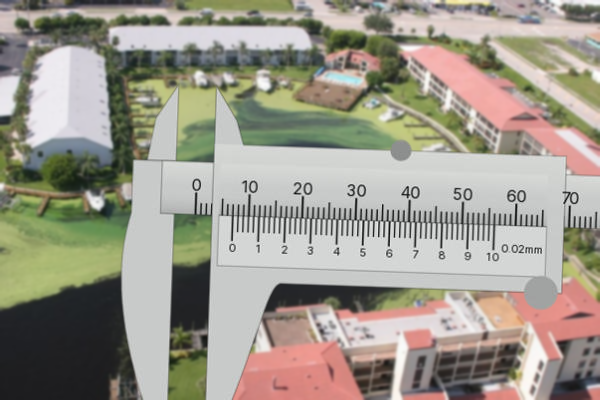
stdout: 7.0 (mm)
